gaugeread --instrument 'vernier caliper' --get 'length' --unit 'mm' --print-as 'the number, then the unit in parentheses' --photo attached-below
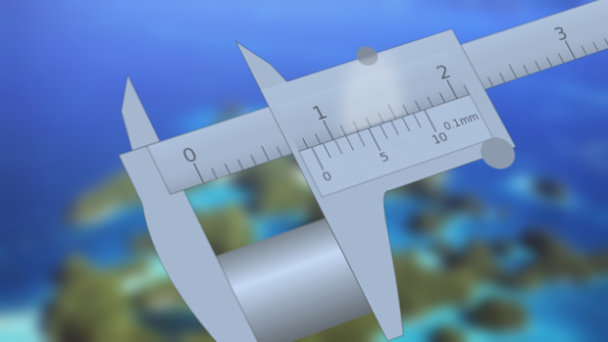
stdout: 8.3 (mm)
